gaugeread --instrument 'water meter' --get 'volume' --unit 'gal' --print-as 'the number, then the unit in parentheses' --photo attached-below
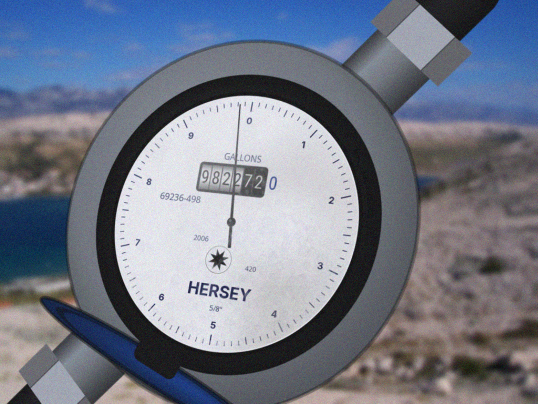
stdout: 9822719.8 (gal)
